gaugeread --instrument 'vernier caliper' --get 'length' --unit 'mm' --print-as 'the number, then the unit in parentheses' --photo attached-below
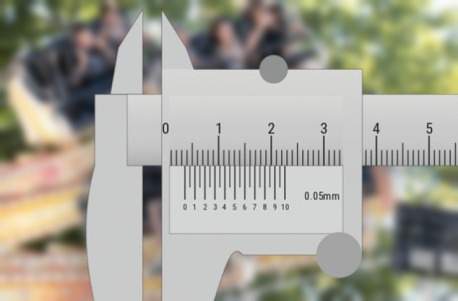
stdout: 3.6 (mm)
